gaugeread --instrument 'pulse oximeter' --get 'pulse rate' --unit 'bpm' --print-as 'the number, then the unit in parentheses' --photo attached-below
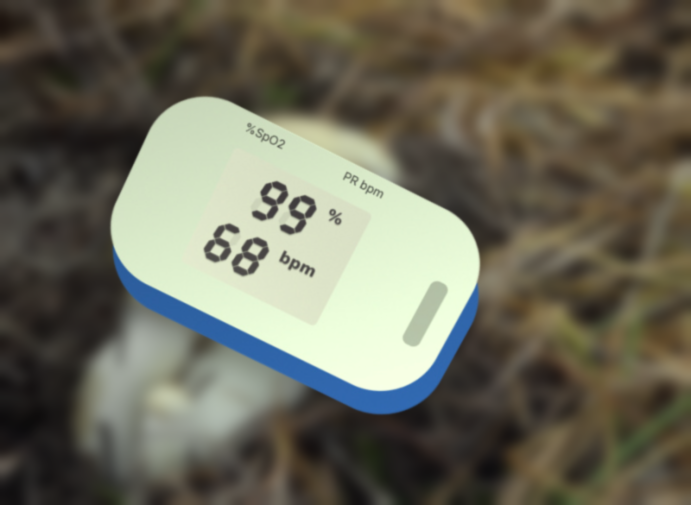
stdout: 68 (bpm)
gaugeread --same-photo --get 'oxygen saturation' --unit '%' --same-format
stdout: 99 (%)
